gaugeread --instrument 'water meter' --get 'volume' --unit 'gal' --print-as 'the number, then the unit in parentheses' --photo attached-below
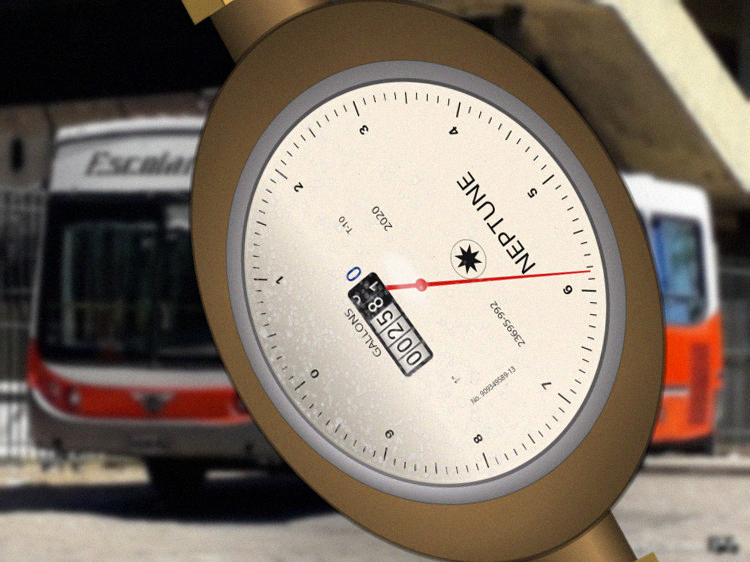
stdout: 25805.8 (gal)
